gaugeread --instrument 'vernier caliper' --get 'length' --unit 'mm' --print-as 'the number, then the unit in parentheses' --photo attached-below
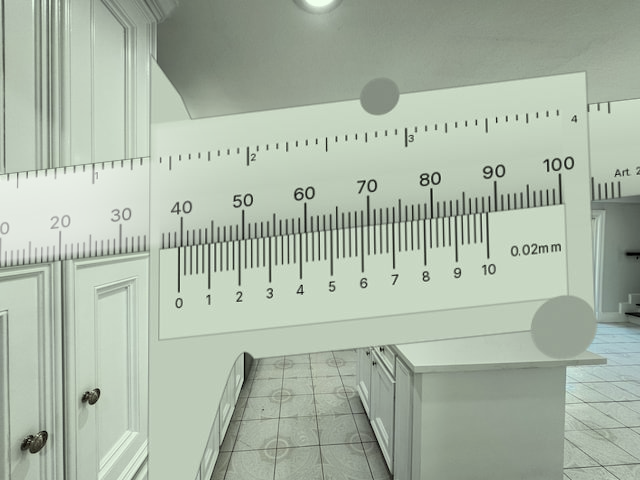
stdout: 39.6 (mm)
